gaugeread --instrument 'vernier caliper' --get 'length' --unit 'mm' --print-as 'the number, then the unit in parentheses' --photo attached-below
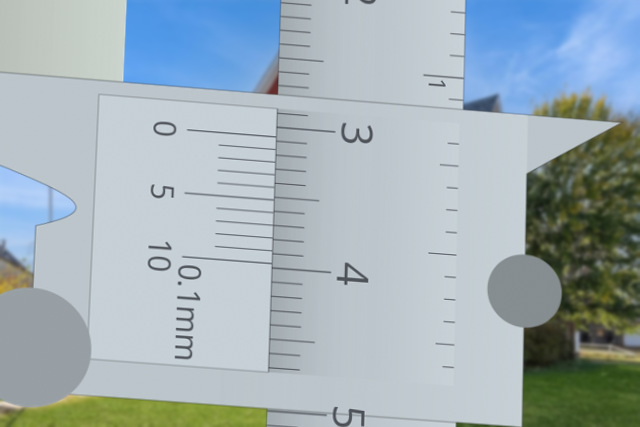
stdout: 30.7 (mm)
